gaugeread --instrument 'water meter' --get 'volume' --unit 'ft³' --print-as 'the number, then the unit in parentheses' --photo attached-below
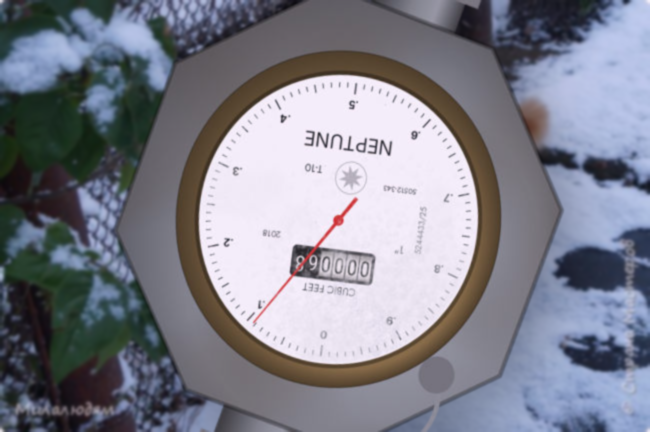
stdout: 68.09 (ft³)
